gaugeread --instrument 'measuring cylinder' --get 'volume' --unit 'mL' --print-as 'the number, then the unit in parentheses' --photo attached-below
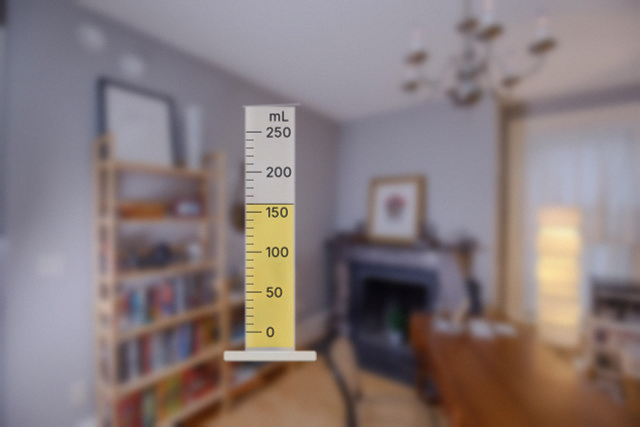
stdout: 160 (mL)
